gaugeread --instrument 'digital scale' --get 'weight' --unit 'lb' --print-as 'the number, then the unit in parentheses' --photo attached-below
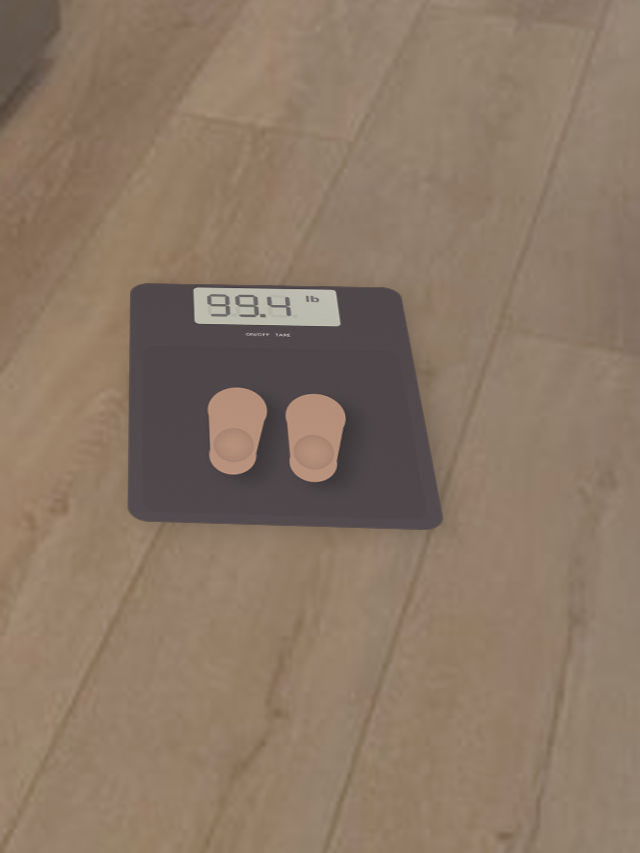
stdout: 99.4 (lb)
